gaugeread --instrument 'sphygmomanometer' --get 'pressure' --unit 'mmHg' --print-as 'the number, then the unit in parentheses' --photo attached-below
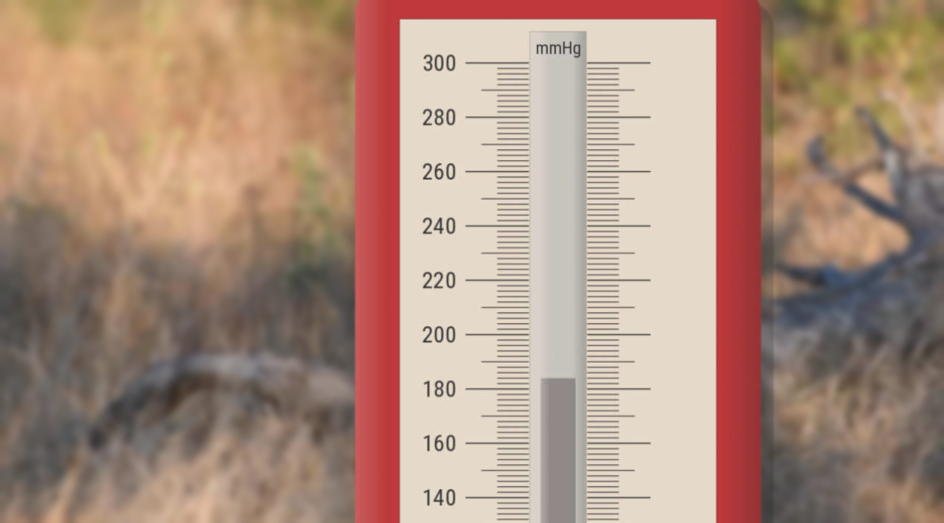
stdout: 184 (mmHg)
